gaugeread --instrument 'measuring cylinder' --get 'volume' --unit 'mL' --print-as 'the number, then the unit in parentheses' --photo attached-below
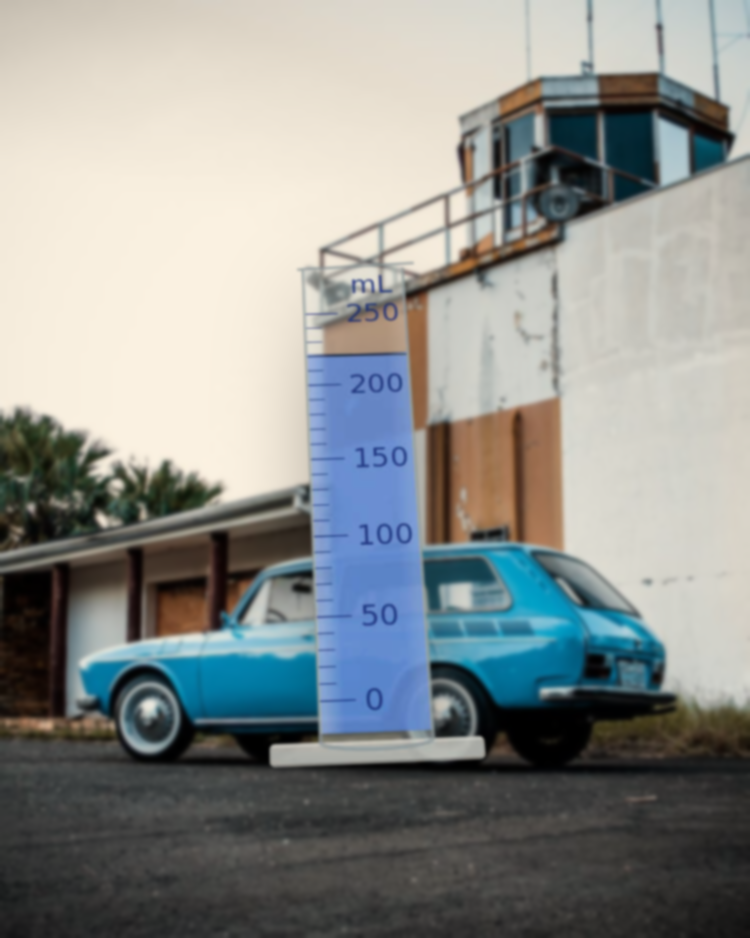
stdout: 220 (mL)
